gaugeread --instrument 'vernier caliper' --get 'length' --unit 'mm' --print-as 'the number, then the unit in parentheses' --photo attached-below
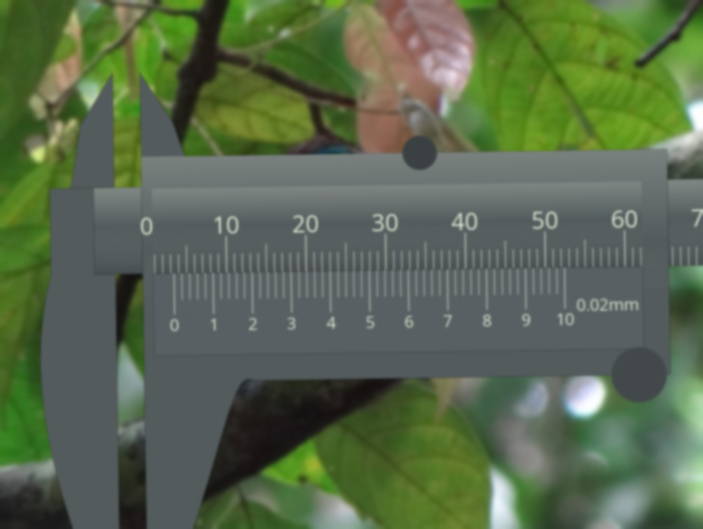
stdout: 3.4 (mm)
